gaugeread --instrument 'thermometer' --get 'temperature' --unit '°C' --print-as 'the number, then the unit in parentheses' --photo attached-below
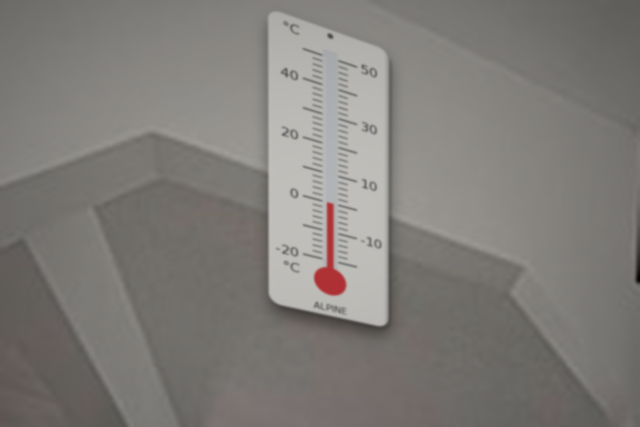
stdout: 0 (°C)
